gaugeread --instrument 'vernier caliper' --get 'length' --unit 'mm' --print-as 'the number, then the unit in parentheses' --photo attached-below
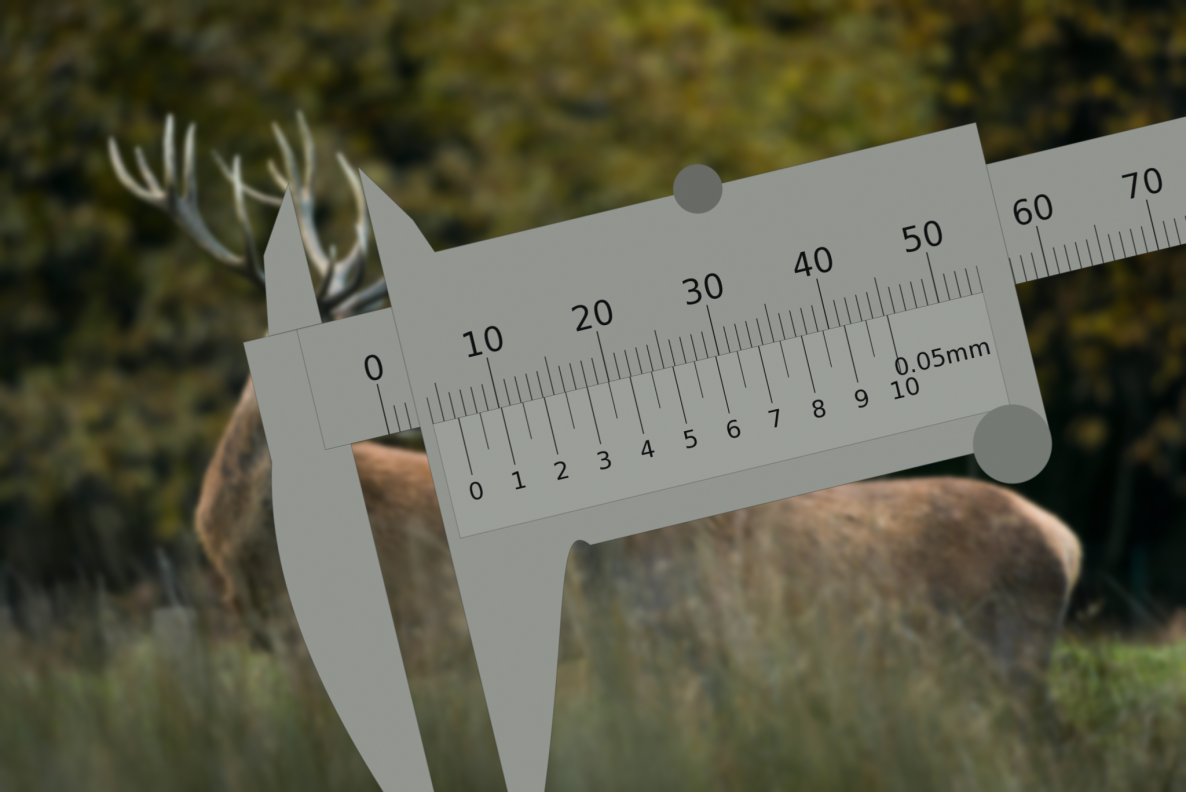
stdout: 6.3 (mm)
